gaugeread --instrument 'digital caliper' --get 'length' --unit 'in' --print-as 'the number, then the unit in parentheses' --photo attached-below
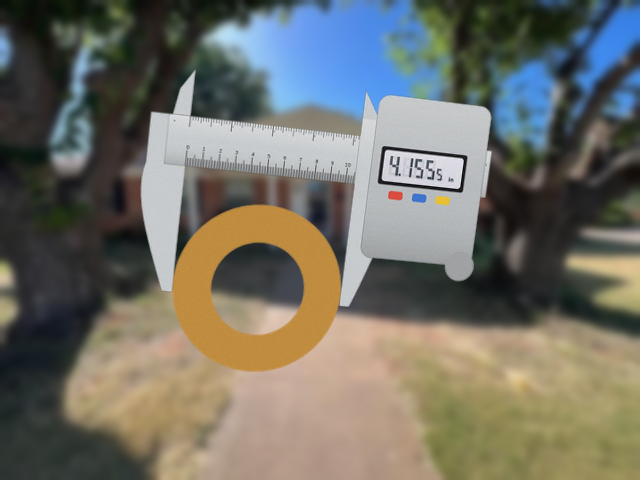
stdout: 4.1555 (in)
